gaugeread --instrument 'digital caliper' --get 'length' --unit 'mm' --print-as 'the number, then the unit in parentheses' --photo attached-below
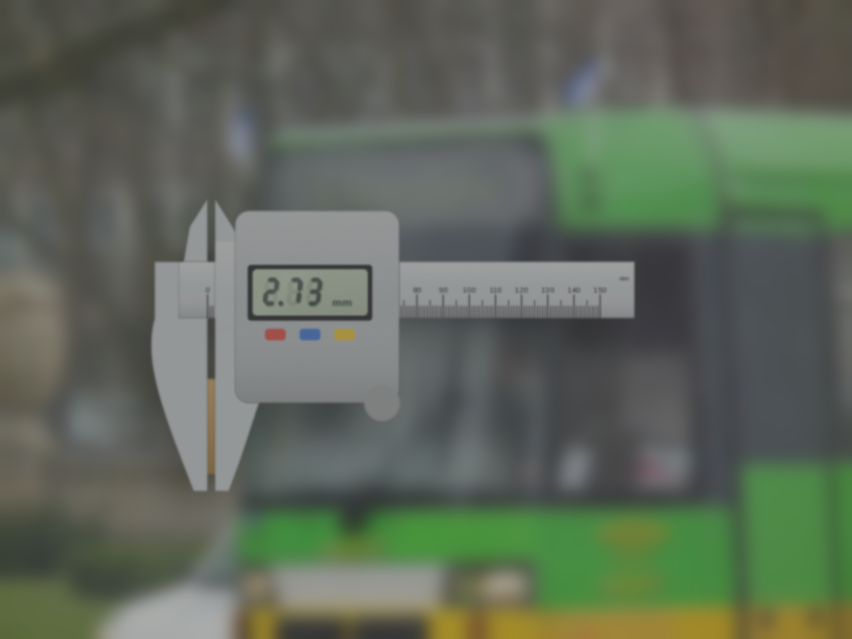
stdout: 2.73 (mm)
